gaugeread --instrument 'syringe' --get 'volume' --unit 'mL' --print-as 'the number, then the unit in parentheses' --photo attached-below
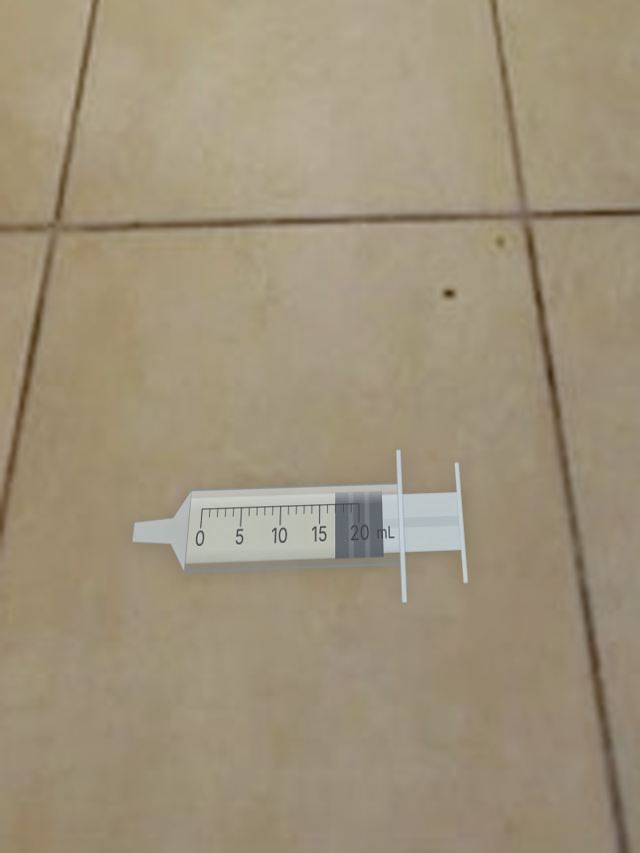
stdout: 17 (mL)
